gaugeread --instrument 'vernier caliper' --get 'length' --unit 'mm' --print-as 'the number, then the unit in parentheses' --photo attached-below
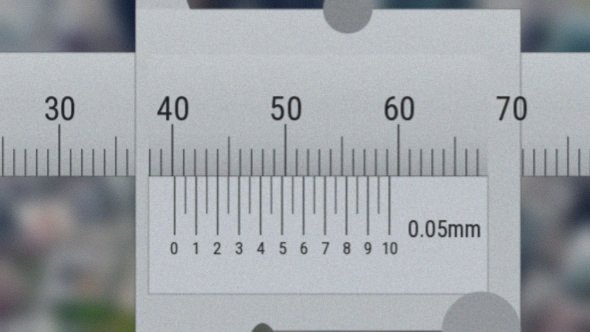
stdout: 40.2 (mm)
